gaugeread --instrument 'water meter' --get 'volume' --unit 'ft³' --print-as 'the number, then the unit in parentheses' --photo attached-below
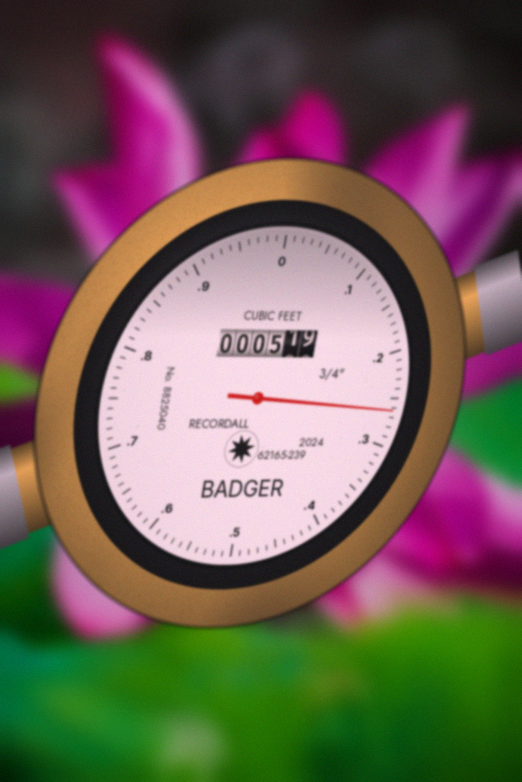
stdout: 519.26 (ft³)
